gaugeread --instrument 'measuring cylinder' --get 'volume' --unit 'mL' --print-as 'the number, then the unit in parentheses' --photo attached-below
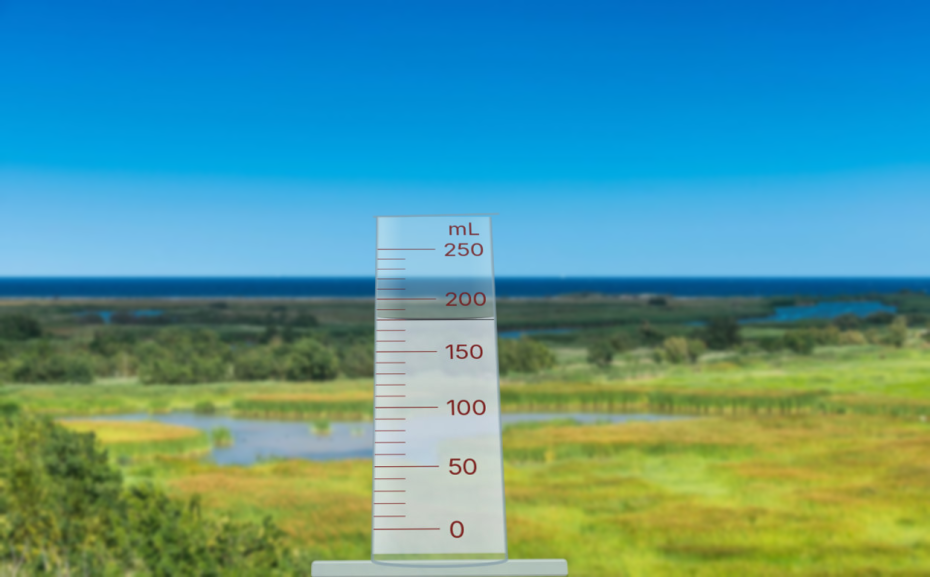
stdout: 180 (mL)
